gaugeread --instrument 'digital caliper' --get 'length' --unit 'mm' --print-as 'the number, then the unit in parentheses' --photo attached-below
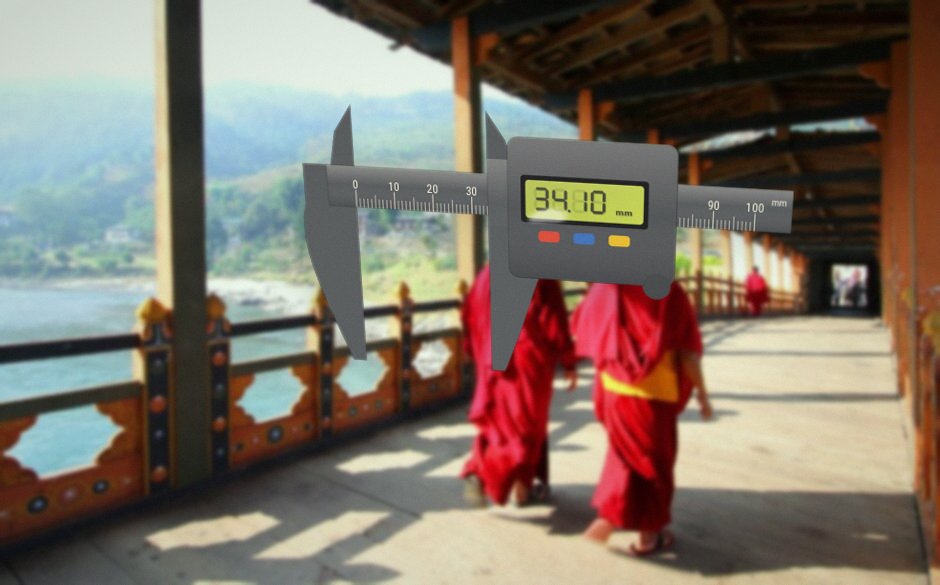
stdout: 34.10 (mm)
